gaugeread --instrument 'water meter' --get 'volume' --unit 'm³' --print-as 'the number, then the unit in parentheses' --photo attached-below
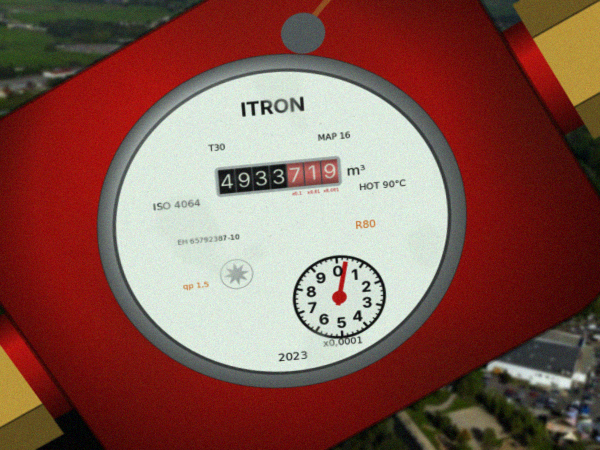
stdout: 4933.7190 (m³)
